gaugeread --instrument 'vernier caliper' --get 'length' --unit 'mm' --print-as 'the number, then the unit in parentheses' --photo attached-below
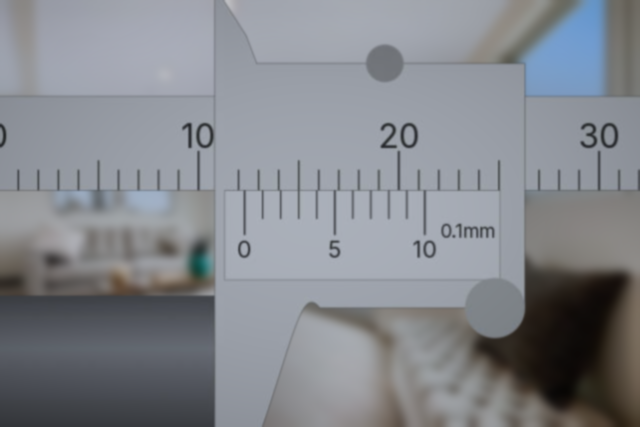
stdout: 12.3 (mm)
